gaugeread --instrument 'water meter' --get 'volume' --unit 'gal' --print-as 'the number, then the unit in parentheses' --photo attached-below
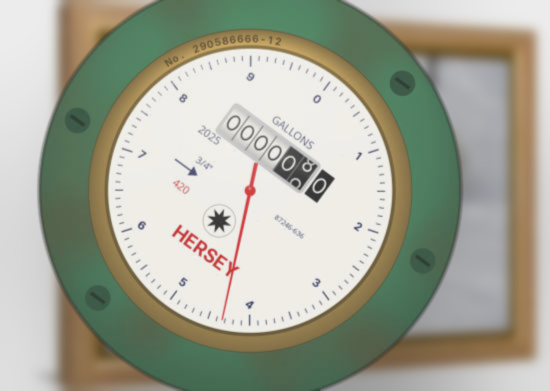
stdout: 84.3 (gal)
